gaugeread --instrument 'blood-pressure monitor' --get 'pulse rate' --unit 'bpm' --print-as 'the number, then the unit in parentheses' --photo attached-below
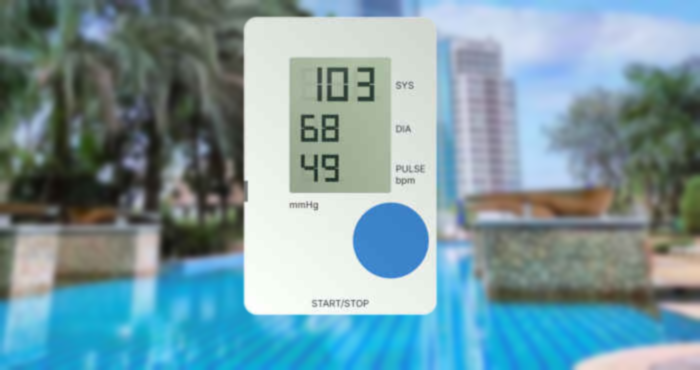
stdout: 49 (bpm)
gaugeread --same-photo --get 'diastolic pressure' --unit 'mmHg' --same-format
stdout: 68 (mmHg)
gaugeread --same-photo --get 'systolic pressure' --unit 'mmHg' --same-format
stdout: 103 (mmHg)
